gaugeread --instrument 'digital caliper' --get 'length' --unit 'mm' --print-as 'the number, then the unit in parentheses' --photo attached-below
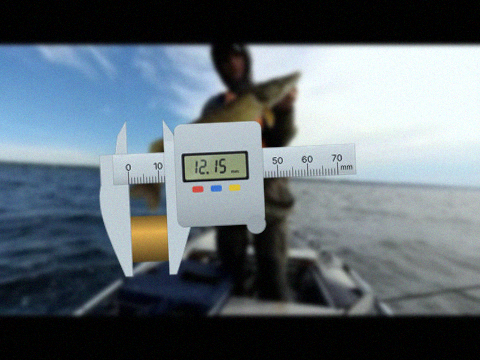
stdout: 12.15 (mm)
